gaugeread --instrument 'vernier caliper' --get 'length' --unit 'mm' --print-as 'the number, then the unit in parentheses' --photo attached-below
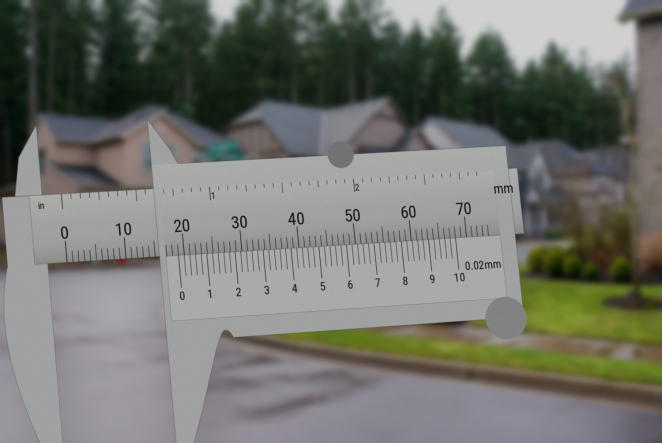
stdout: 19.0 (mm)
